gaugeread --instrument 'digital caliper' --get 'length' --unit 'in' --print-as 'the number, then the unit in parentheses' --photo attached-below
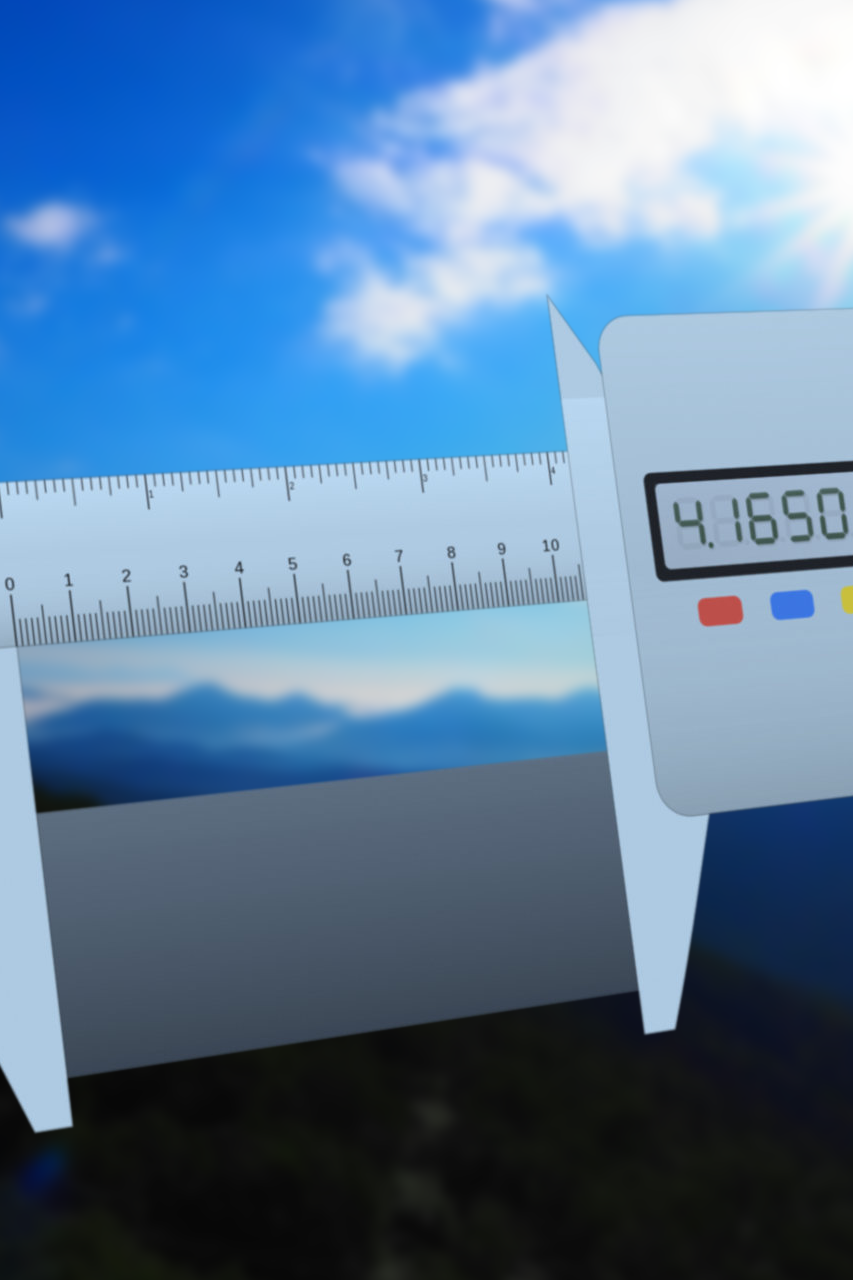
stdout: 4.1650 (in)
